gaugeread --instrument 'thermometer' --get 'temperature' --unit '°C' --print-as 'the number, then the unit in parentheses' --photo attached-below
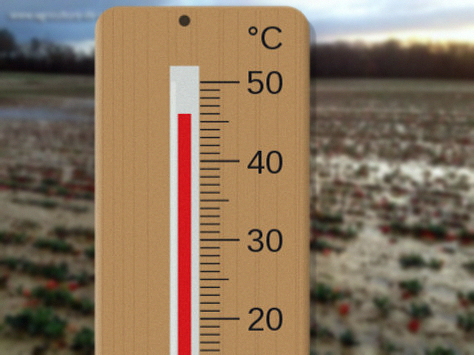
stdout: 46 (°C)
